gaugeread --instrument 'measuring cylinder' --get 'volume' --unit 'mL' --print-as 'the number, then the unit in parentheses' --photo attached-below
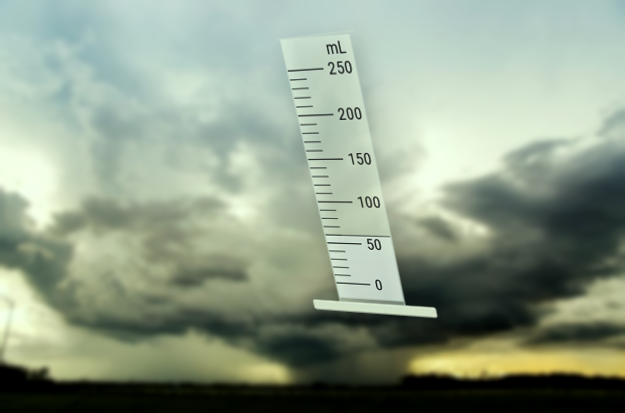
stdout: 60 (mL)
